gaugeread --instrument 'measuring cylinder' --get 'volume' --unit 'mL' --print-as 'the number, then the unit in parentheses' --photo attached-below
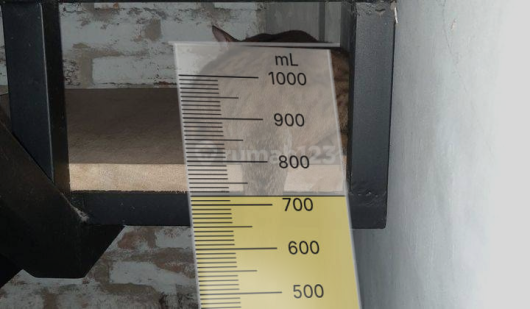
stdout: 720 (mL)
